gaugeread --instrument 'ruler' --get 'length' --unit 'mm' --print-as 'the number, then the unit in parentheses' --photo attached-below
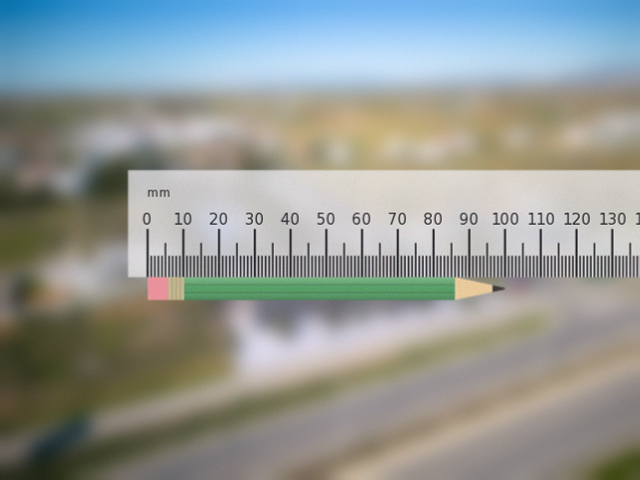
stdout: 100 (mm)
